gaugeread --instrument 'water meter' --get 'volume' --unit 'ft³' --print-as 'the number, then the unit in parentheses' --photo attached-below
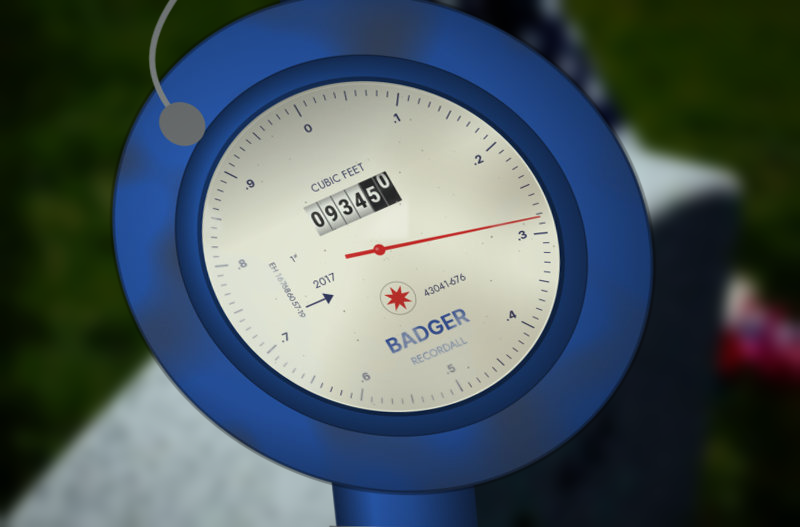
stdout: 93450.28 (ft³)
